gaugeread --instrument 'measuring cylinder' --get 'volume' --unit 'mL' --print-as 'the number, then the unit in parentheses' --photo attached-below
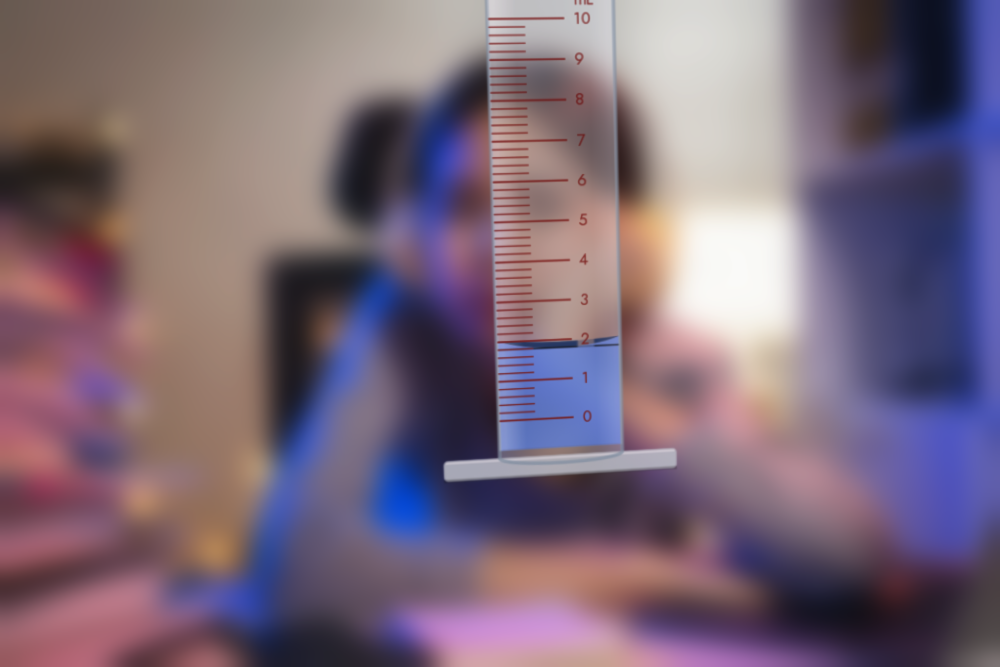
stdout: 1.8 (mL)
